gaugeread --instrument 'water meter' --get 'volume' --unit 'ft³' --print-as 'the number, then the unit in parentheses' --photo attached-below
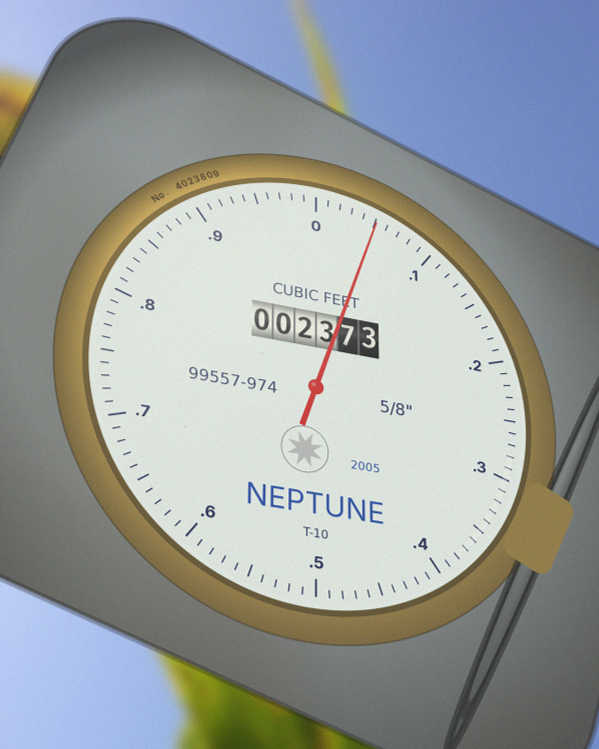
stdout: 2373.05 (ft³)
